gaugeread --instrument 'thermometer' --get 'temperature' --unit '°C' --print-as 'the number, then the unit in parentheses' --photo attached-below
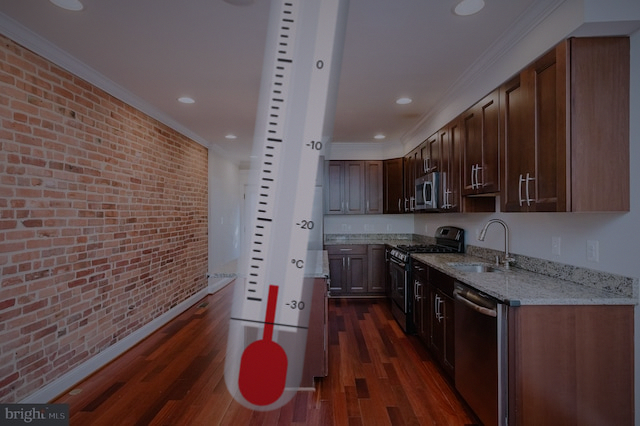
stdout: -28 (°C)
